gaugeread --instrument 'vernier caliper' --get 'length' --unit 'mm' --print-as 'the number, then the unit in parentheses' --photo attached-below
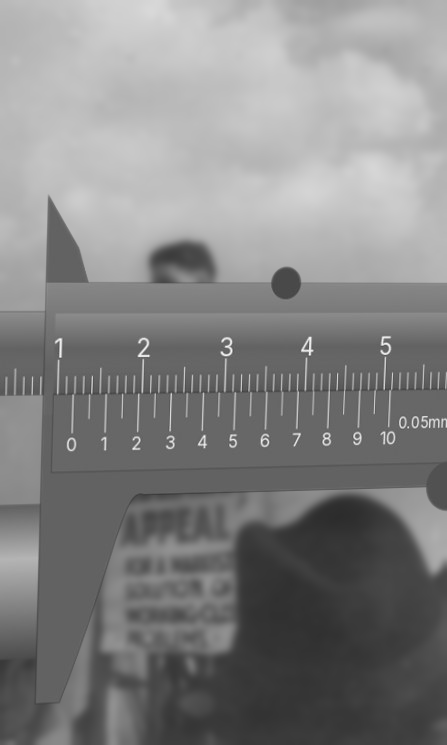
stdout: 11.8 (mm)
